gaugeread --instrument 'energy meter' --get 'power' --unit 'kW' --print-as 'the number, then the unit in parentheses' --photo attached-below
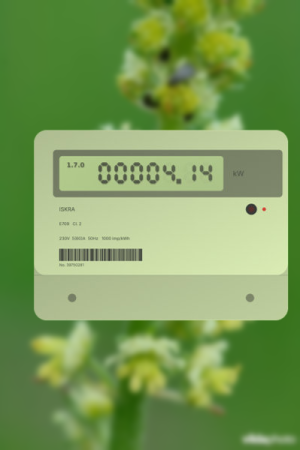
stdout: 4.14 (kW)
